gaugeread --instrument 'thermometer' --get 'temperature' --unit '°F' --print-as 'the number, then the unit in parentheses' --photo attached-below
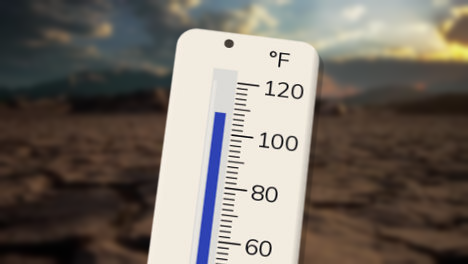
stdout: 108 (°F)
